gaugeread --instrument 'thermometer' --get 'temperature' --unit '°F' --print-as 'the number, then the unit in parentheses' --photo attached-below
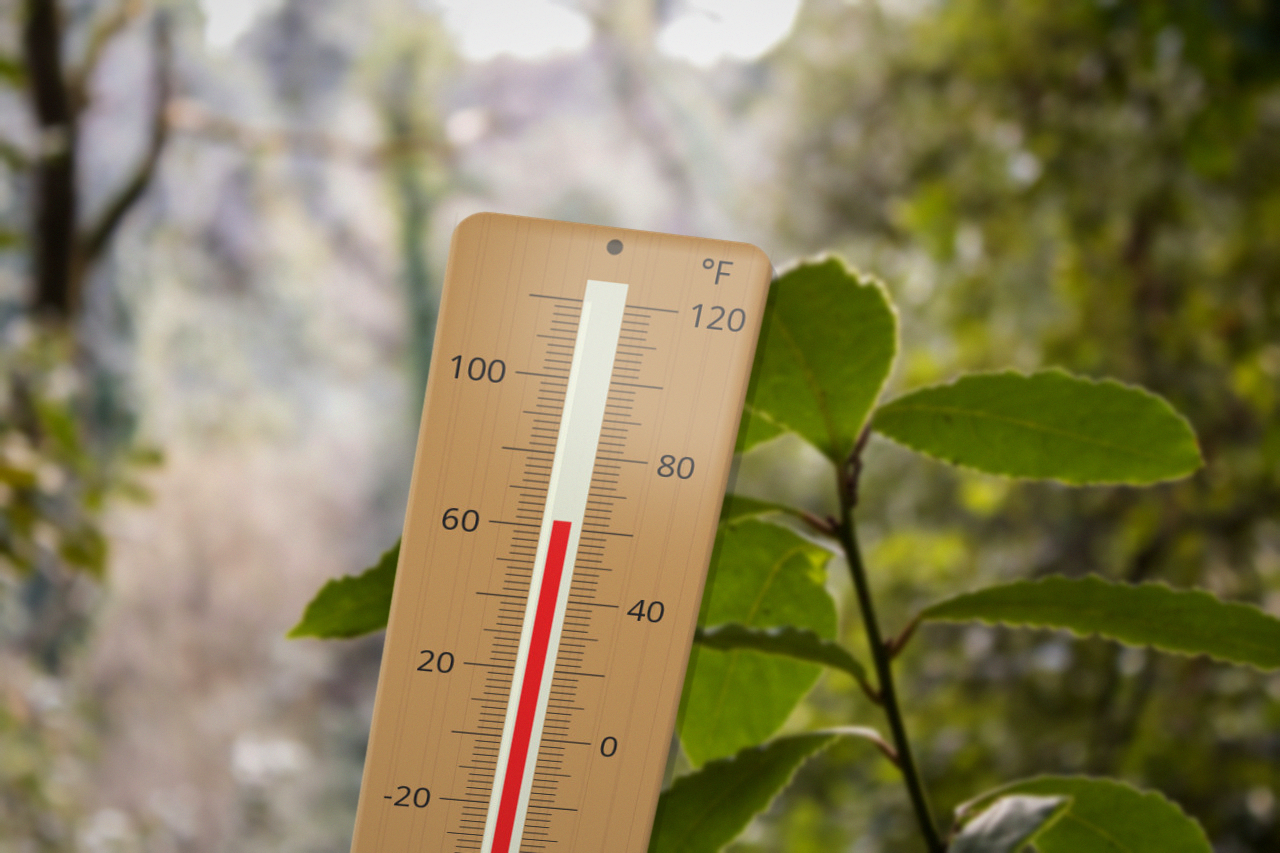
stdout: 62 (°F)
